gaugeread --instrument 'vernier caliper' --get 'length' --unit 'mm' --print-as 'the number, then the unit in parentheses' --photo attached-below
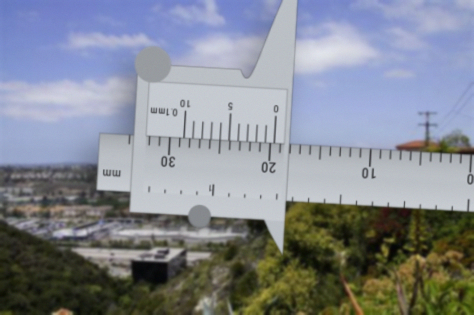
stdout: 19.6 (mm)
